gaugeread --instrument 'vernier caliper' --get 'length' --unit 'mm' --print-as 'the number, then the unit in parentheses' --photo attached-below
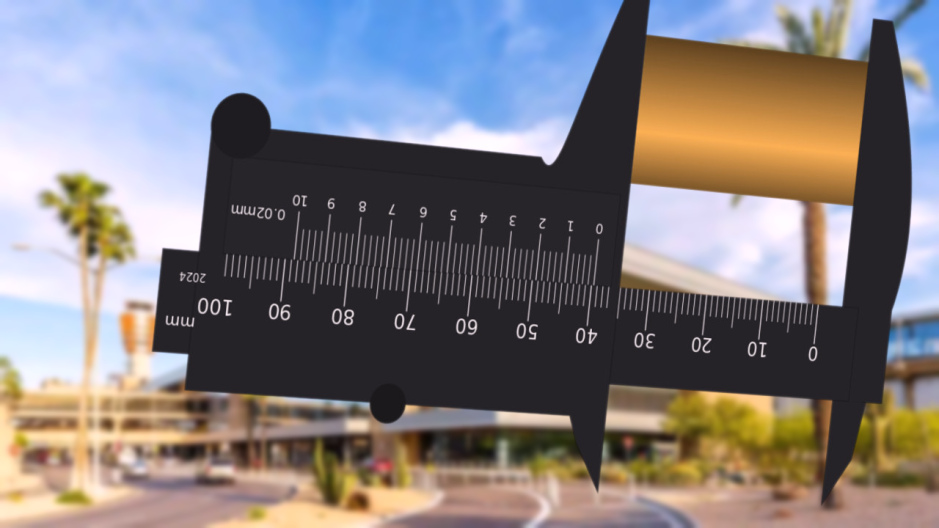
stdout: 39.6 (mm)
